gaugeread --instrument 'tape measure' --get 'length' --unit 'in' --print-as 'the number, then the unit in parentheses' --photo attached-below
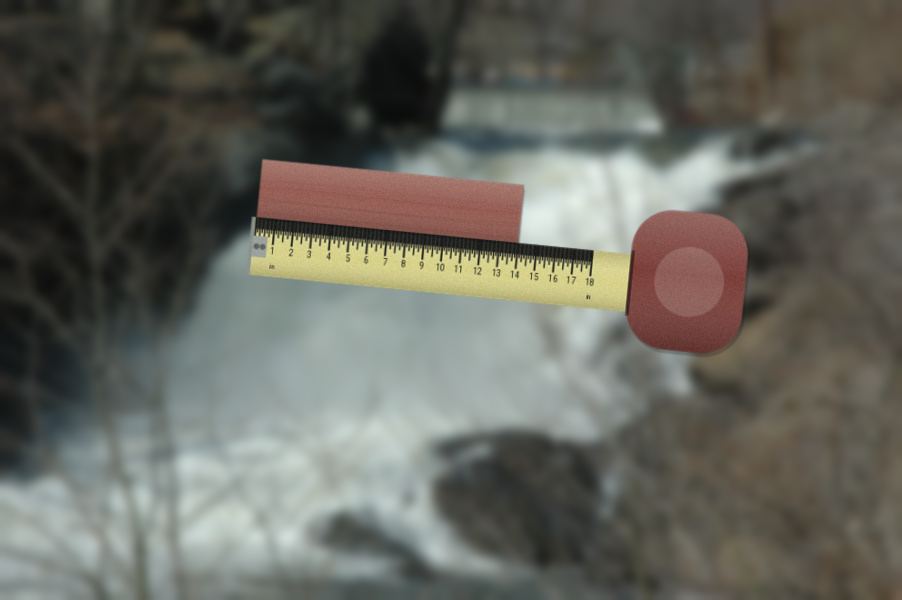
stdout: 14 (in)
